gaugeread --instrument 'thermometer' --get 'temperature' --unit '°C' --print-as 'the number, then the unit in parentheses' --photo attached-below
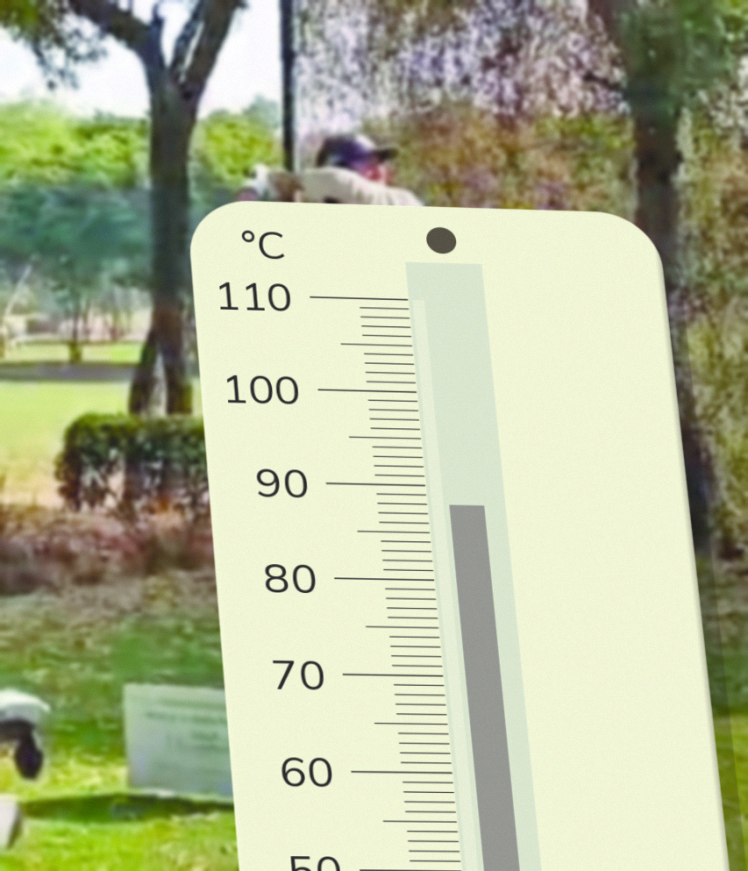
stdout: 88 (°C)
